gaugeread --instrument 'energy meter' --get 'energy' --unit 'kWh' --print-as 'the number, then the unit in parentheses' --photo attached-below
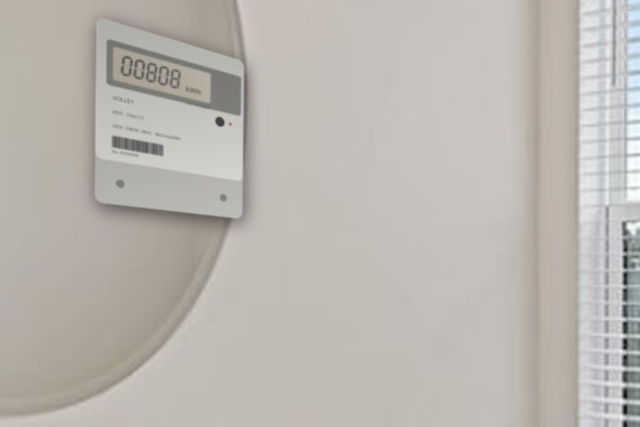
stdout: 808 (kWh)
